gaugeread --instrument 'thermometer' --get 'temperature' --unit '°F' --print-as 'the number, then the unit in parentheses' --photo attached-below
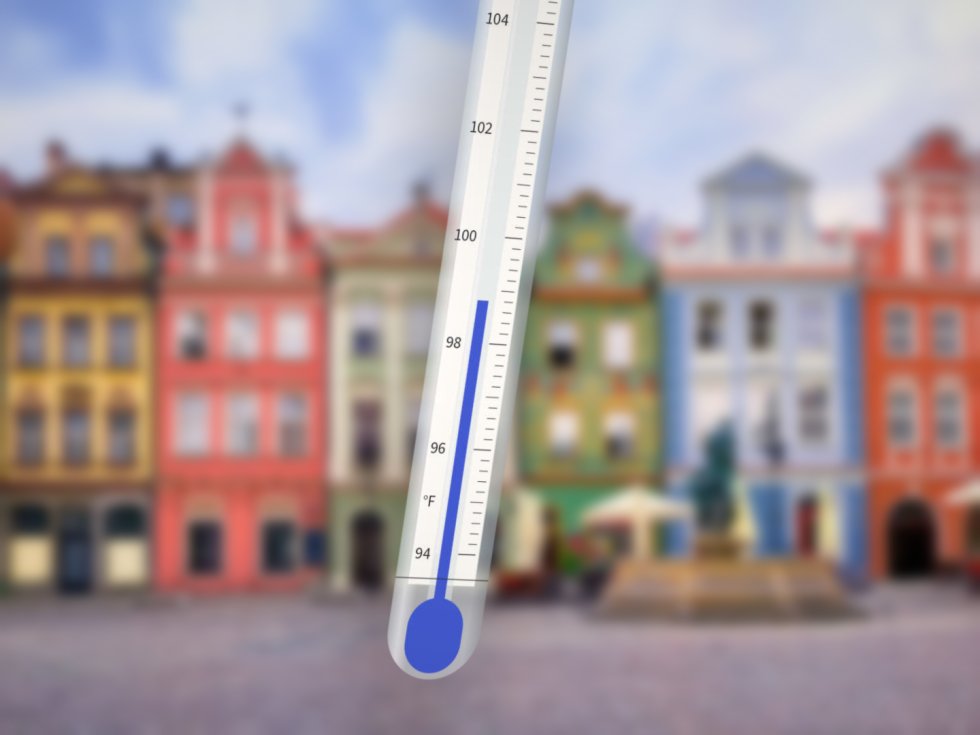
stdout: 98.8 (°F)
